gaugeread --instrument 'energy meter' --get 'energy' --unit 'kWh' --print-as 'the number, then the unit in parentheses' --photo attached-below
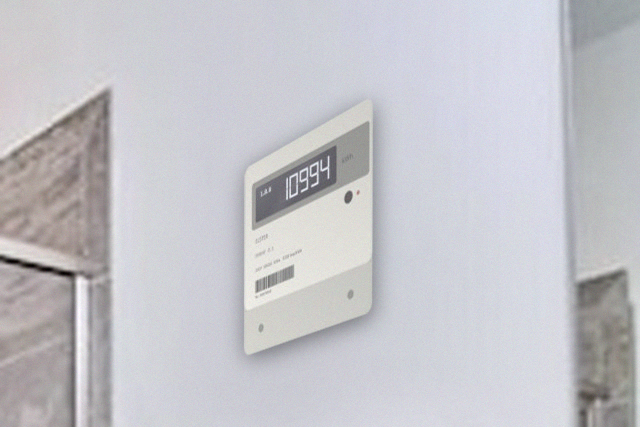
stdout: 10994 (kWh)
